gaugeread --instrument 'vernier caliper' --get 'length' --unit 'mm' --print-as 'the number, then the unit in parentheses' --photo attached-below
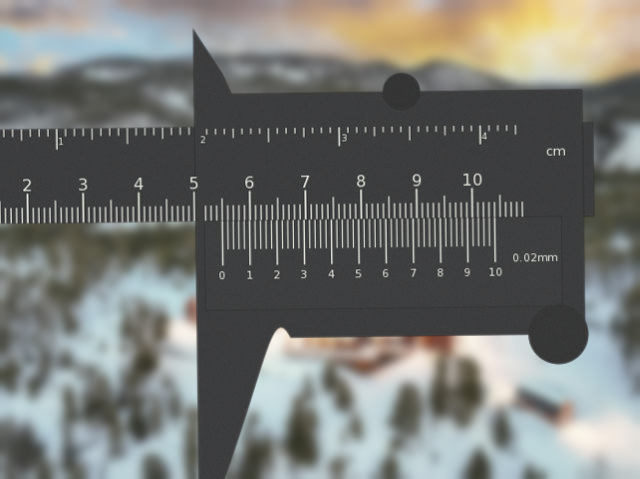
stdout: 55.0 (mm)
